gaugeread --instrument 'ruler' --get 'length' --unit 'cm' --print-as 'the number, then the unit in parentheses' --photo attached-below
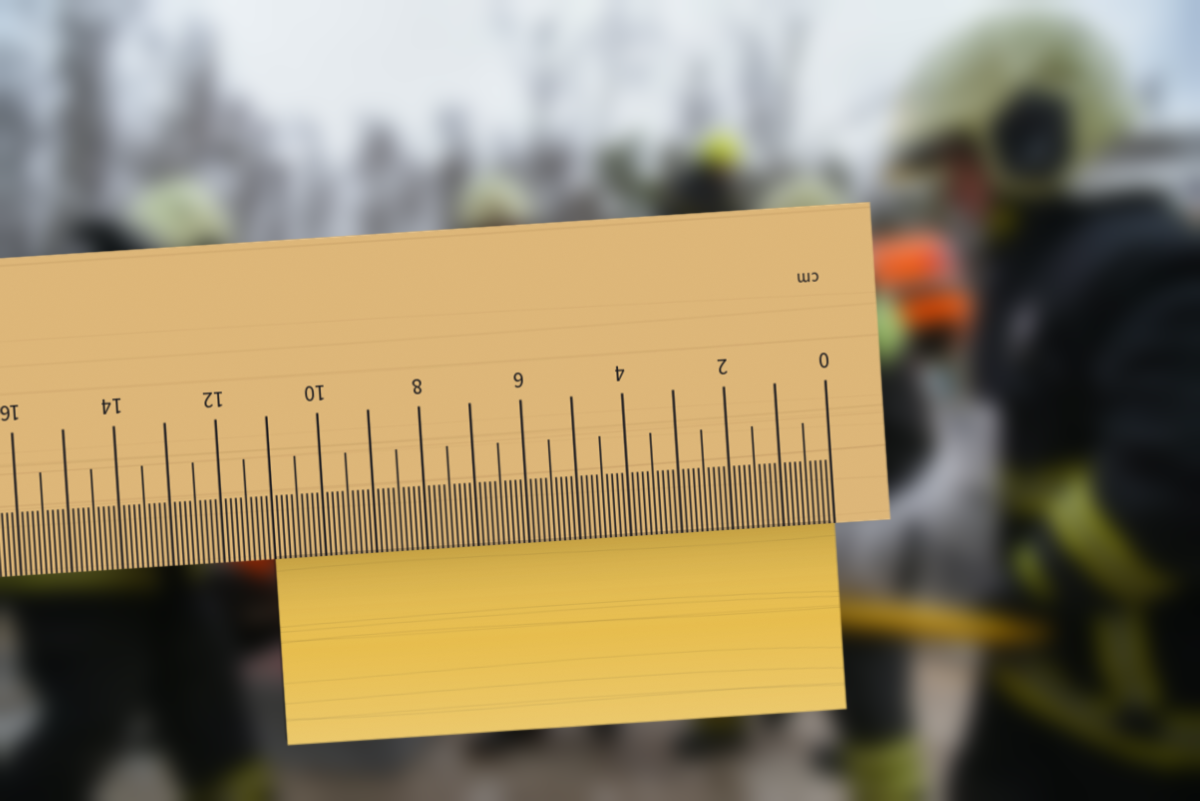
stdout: 11 (cm)
